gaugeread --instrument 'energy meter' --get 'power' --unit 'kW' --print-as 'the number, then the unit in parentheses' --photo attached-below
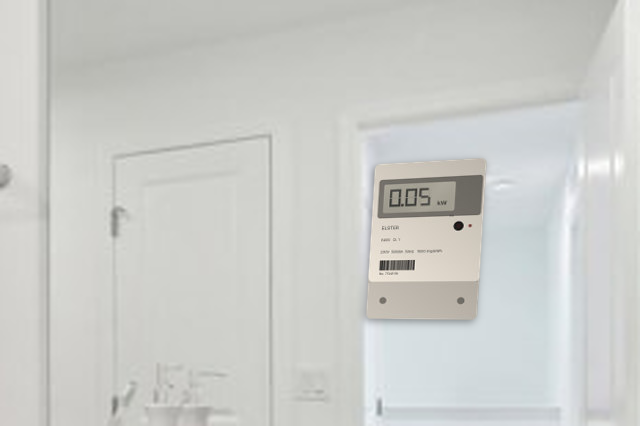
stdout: 0.05 (kW)
